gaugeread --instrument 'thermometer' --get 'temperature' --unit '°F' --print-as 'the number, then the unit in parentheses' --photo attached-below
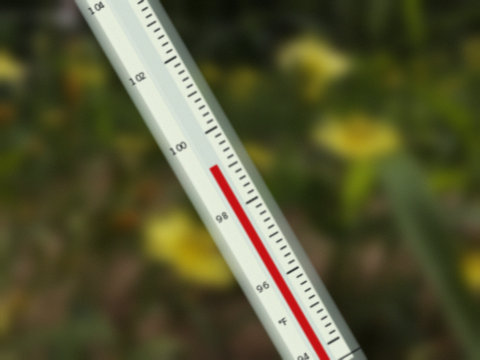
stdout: 99.2 (°F)
